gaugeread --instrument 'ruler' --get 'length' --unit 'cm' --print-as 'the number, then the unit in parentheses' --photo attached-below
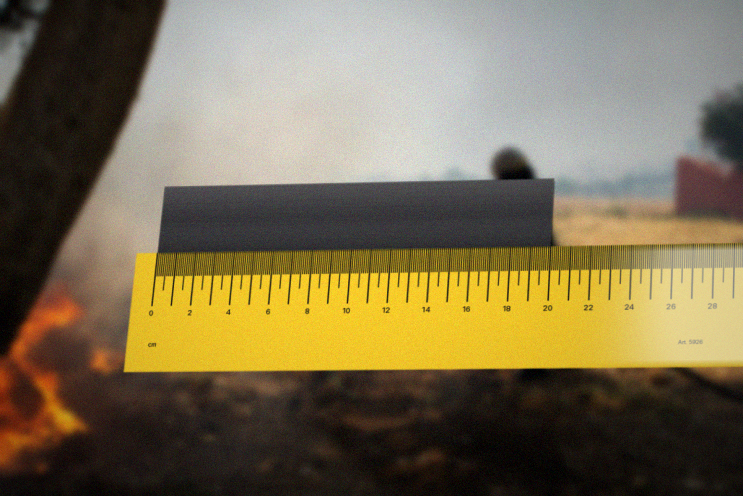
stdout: 20 (cm)
